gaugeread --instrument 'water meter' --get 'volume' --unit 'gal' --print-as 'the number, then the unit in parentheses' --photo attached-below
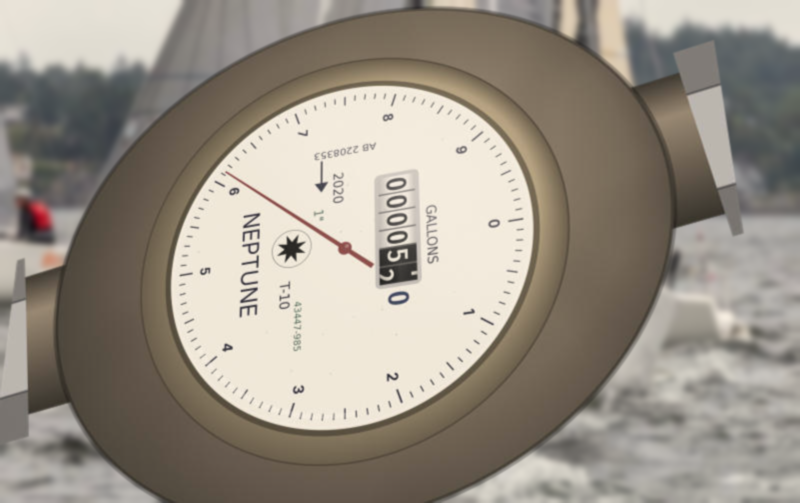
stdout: 516.1 (gal)
